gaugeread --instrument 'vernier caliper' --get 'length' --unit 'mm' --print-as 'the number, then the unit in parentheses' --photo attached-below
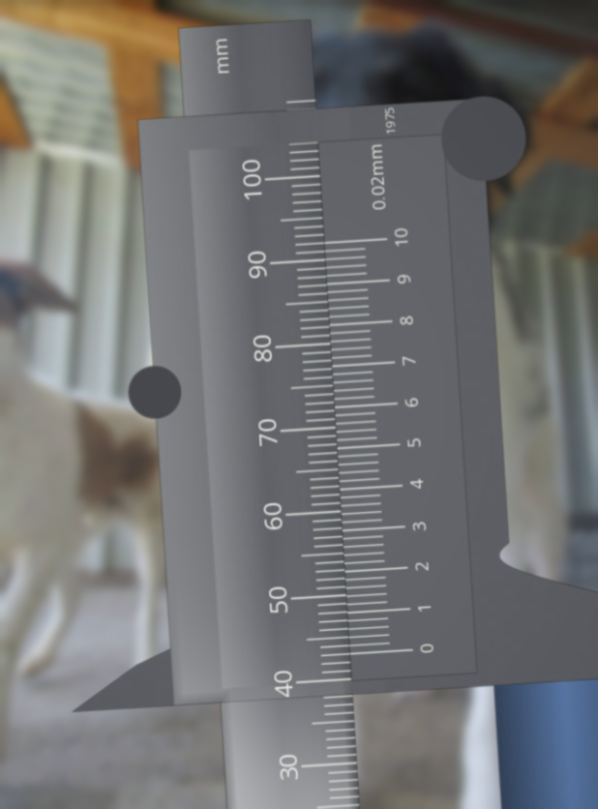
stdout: 43.0 (mm)
